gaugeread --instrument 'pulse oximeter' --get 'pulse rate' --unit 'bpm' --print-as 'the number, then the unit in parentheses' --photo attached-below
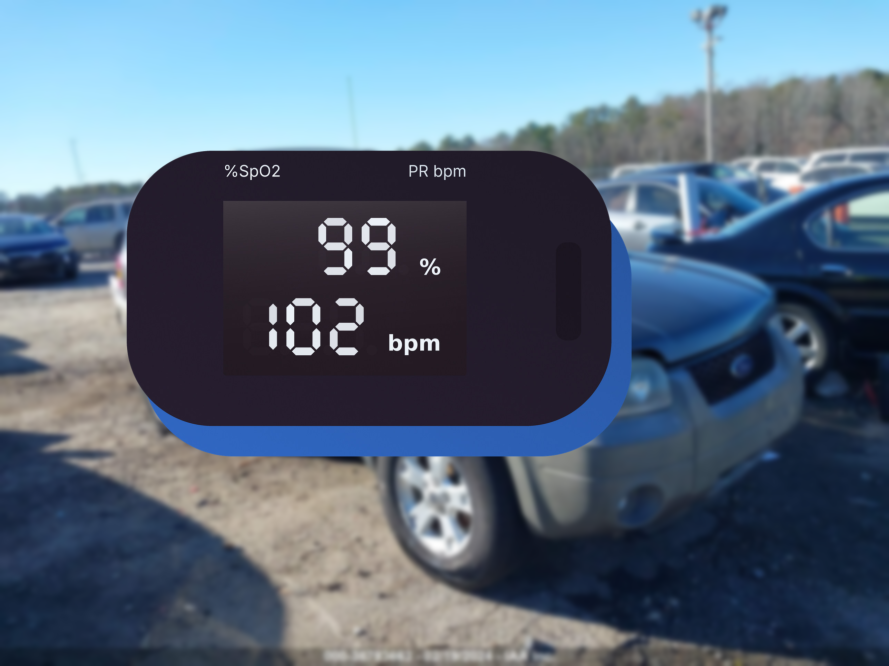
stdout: 102 (bpm)
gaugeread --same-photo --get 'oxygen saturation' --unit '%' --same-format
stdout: 99 (%)
